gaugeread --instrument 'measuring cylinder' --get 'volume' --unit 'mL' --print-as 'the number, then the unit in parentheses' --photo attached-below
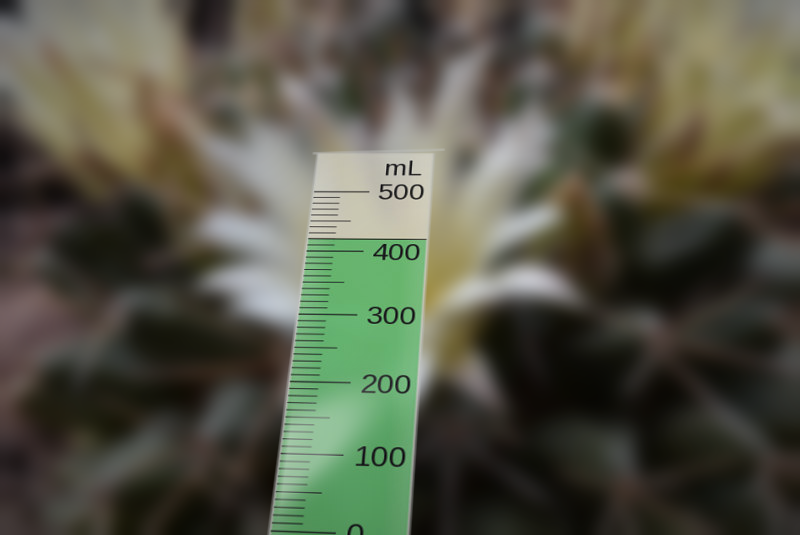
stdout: 420 (mL)
